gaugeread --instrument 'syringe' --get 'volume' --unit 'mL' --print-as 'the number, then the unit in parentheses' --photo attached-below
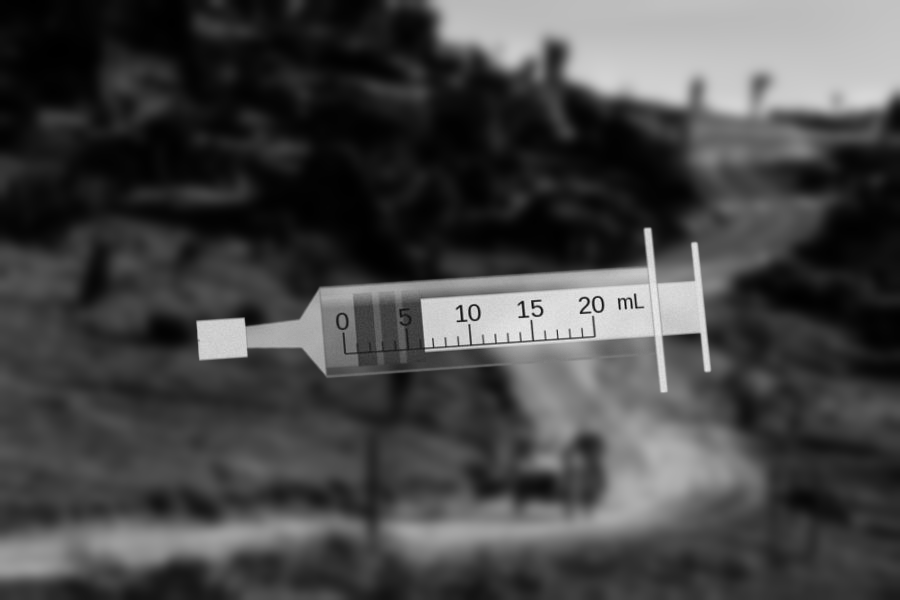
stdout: 1 (mL)
